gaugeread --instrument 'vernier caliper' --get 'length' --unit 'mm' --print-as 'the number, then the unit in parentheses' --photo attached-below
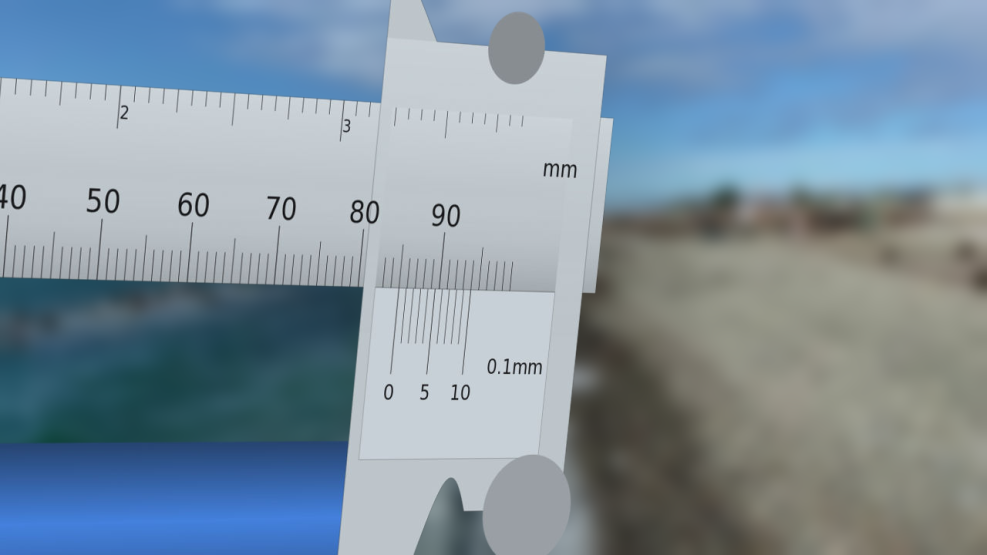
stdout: 85.0 (mm)
